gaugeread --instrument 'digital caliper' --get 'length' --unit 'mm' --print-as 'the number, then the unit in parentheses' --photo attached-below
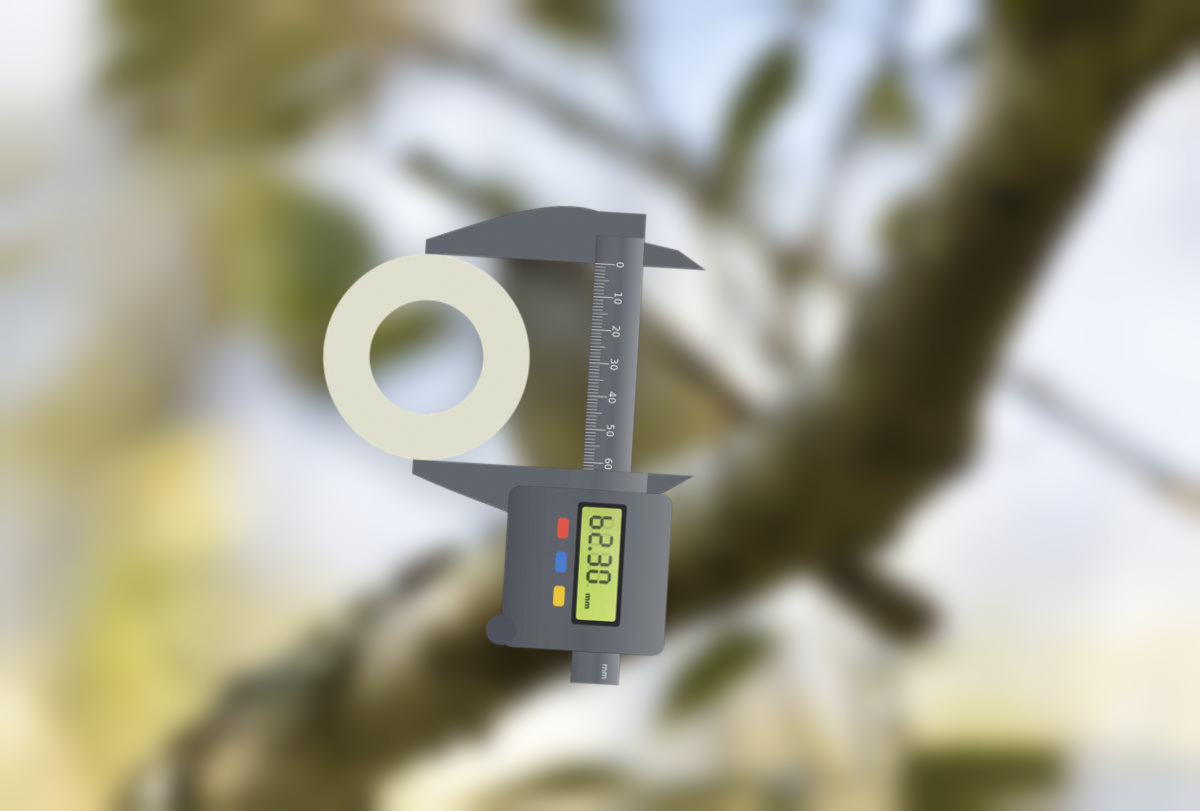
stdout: 62.30 (mm)
